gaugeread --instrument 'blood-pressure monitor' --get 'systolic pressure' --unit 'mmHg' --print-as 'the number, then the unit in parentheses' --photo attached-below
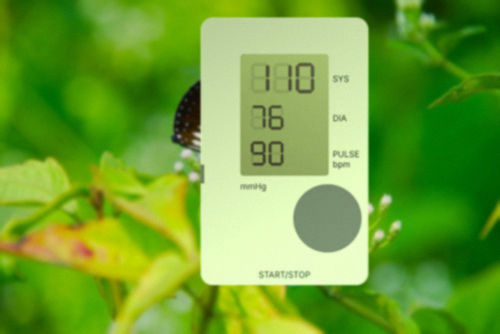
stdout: 110 (mmHg)
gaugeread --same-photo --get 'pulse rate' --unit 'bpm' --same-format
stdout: 90 (bpm)
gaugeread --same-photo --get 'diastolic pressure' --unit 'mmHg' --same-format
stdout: 76 (mmHg)
